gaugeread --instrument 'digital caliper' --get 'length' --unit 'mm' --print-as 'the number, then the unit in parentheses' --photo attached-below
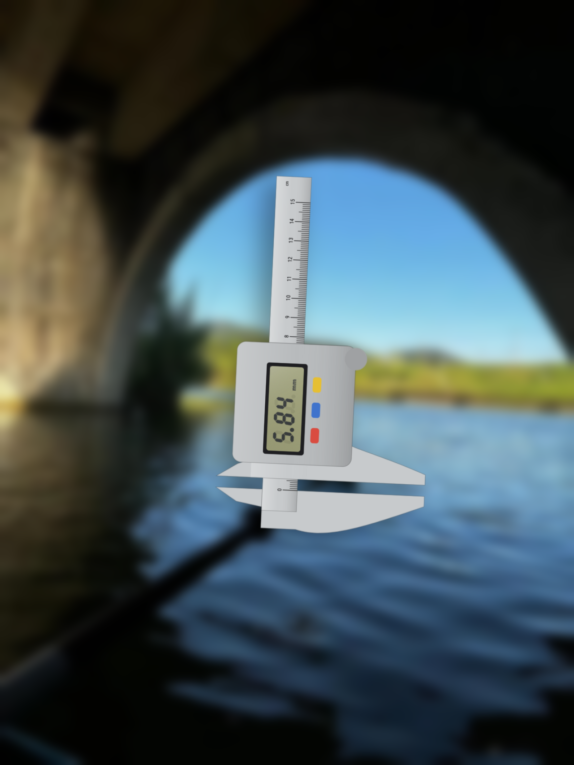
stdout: 5.84 (mm)
